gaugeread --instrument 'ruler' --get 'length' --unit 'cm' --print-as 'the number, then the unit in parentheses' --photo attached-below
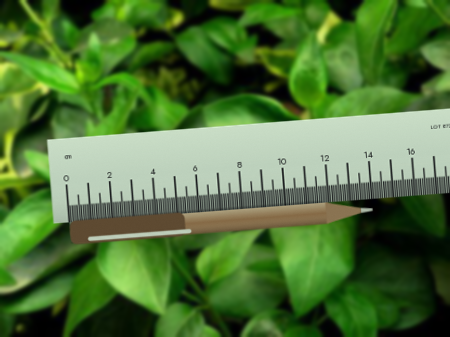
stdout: 14 (cm)
